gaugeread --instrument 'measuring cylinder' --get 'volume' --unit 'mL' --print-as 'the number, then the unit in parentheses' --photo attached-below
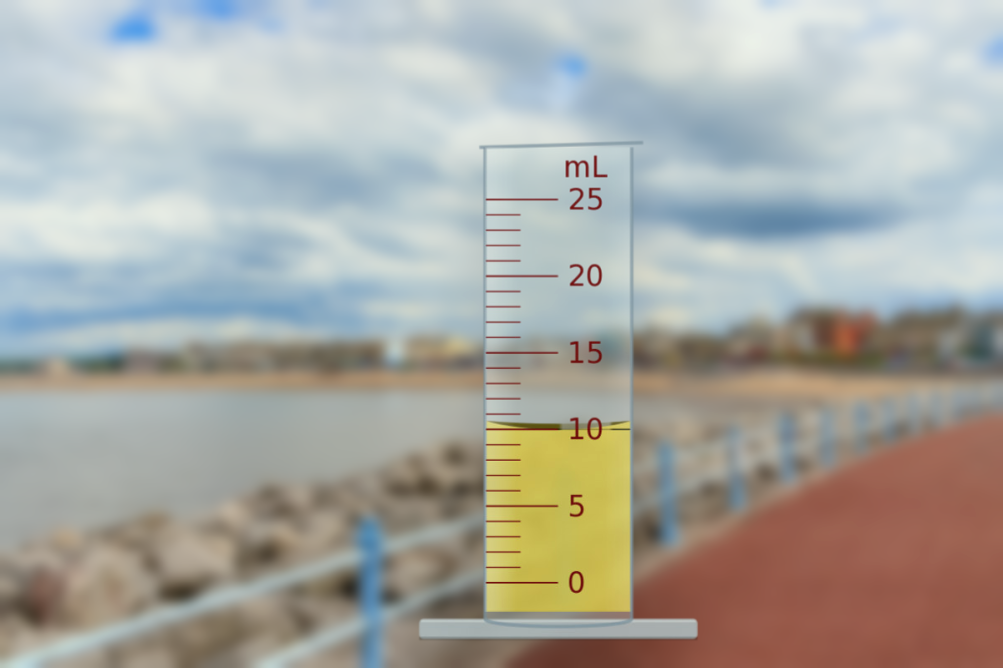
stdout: 10 (mL)
